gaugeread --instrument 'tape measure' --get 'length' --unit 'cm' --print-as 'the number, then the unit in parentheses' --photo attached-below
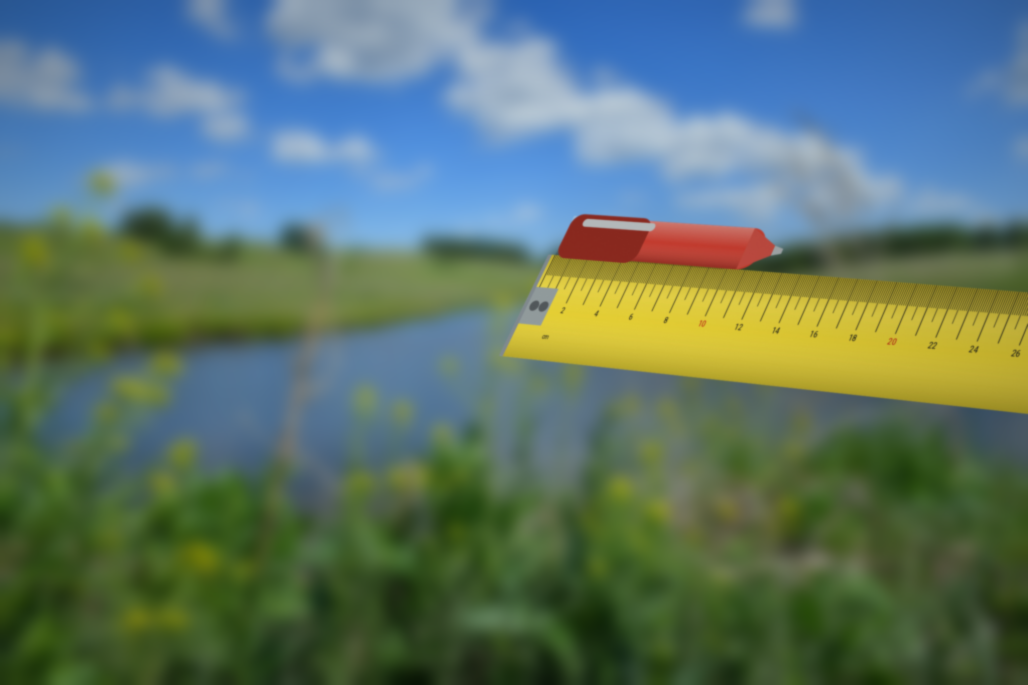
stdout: 12.5 (cm)
